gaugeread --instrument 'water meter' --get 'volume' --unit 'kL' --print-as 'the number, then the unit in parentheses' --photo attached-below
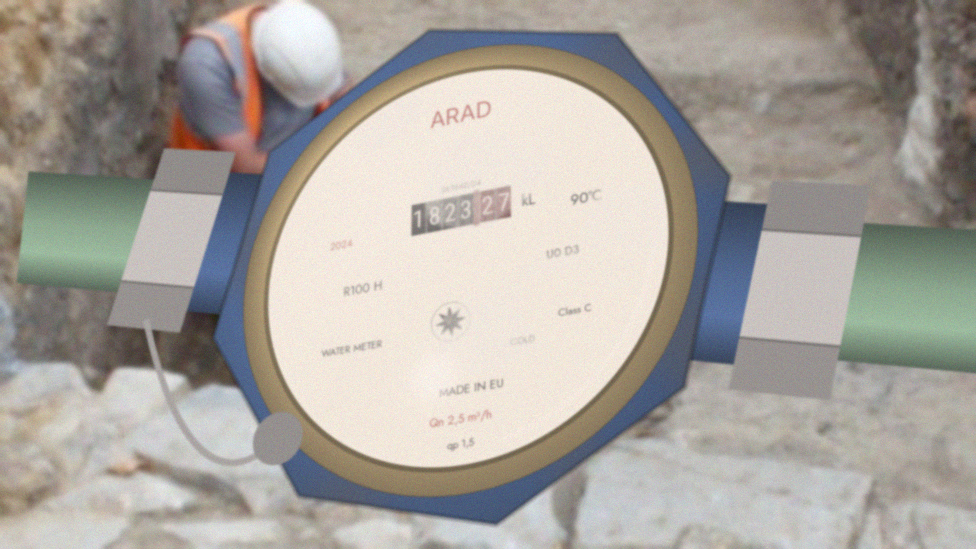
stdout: 1823.27 (kL)
